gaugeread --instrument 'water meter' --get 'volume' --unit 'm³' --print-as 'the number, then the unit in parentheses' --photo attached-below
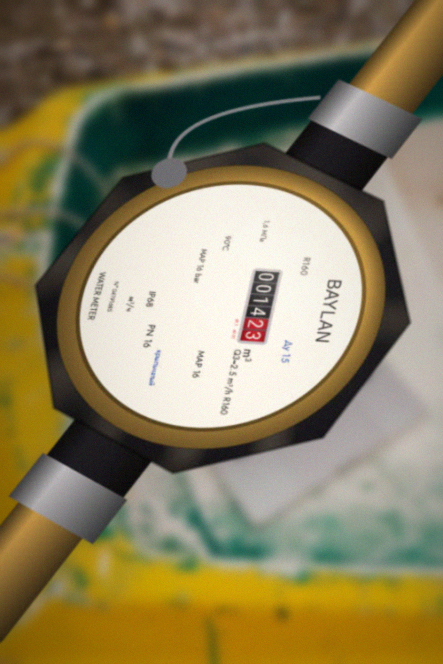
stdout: 14.23 (m³)
